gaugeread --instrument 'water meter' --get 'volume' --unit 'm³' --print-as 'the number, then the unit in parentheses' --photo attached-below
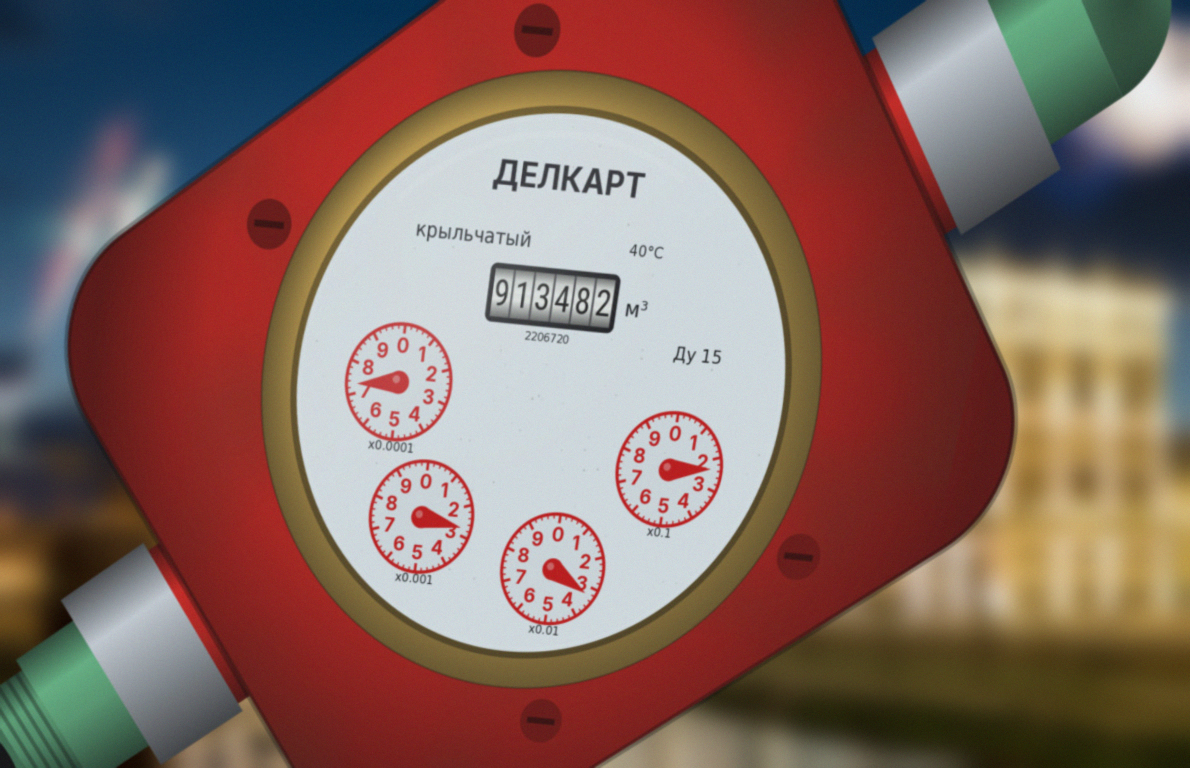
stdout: 913482.2327 (m³)
